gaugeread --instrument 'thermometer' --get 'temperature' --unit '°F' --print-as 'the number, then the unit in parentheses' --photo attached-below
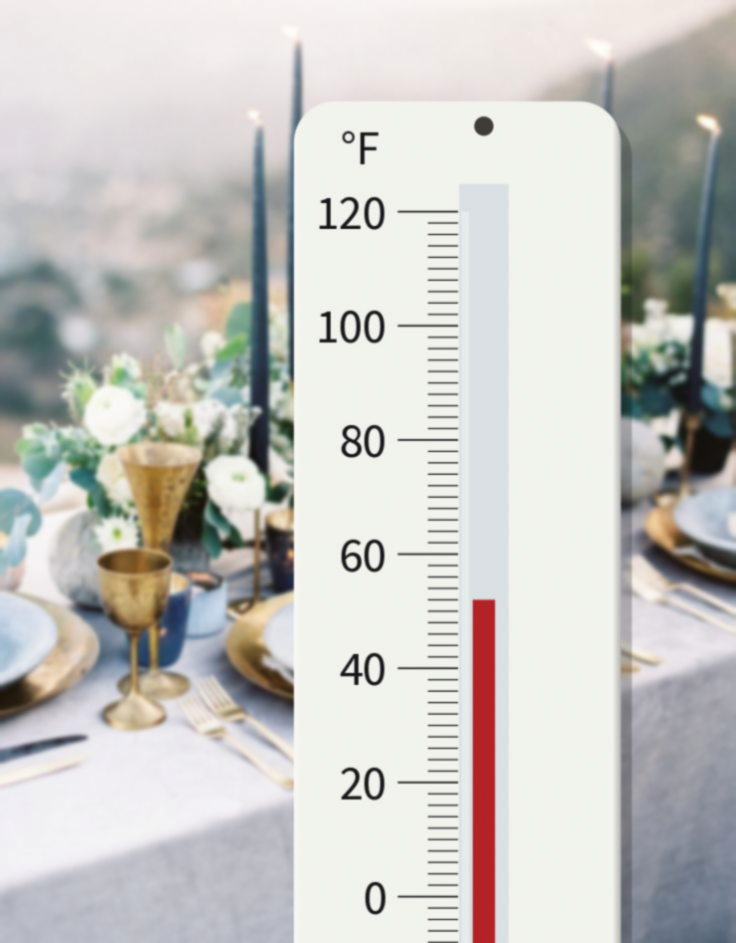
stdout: 52 (°F)
